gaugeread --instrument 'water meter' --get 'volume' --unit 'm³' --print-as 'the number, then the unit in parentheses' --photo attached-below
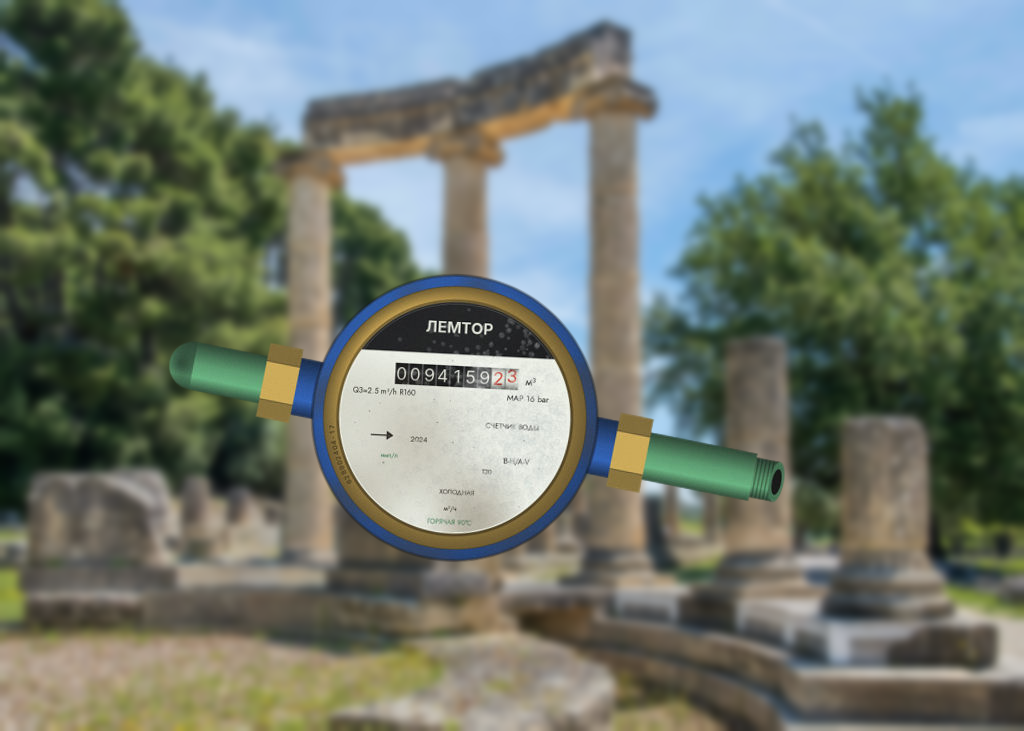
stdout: 94159.23 (m³)
